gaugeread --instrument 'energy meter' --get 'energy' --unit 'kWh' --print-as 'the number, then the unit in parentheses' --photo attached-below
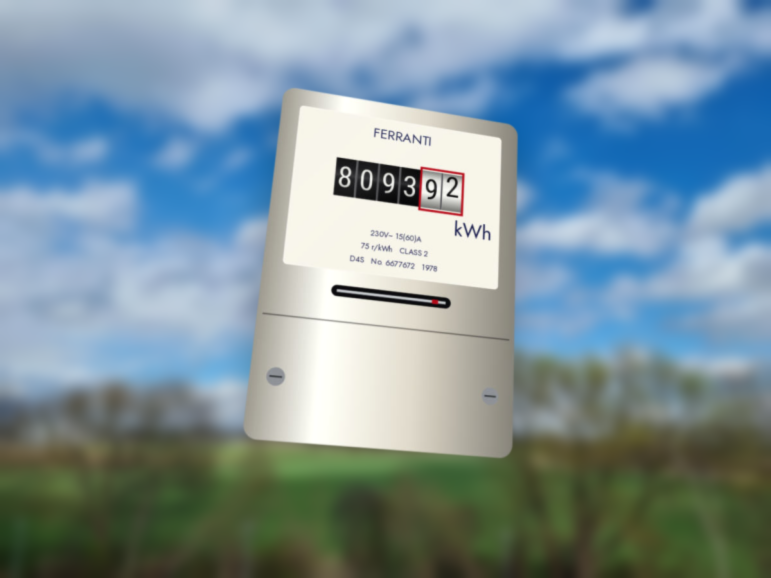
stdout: 8093.92 (kWh)
